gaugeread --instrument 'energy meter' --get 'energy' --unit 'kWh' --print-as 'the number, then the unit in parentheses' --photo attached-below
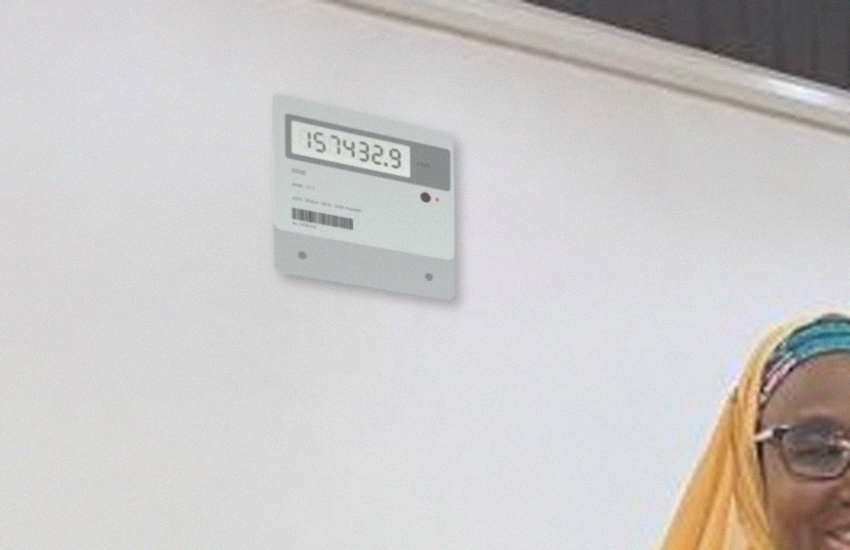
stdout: 157432.9 (kWh)
